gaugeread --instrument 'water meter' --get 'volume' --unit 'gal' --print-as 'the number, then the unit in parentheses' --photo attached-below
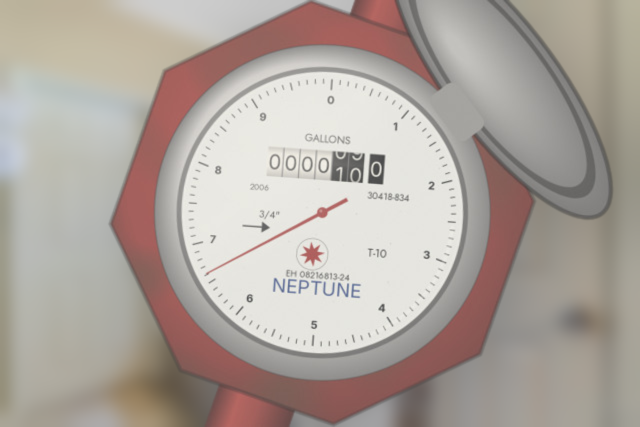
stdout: 96.6 (gal)
